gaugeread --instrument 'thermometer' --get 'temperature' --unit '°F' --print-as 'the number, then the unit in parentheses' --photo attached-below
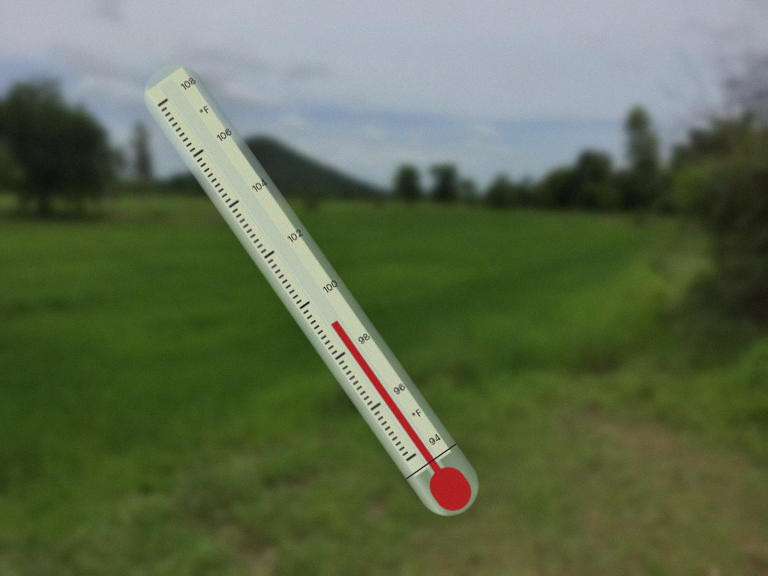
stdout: 99 (°F)
